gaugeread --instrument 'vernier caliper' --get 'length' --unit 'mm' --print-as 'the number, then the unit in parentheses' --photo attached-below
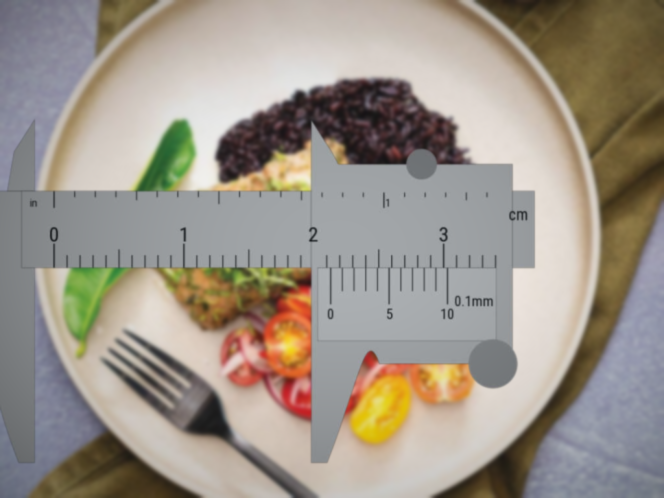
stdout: 21.3 (mm)
